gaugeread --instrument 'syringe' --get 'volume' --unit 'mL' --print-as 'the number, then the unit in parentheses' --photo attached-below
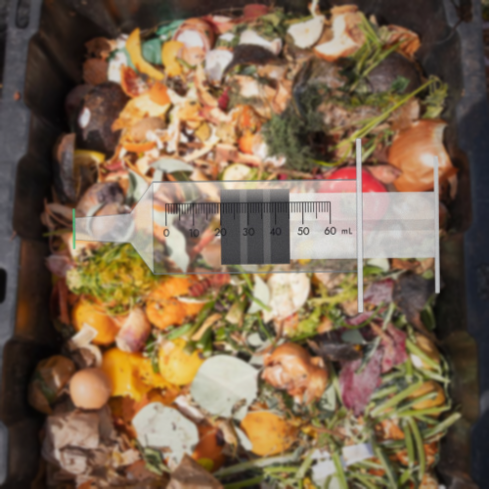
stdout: 20 (mL)
